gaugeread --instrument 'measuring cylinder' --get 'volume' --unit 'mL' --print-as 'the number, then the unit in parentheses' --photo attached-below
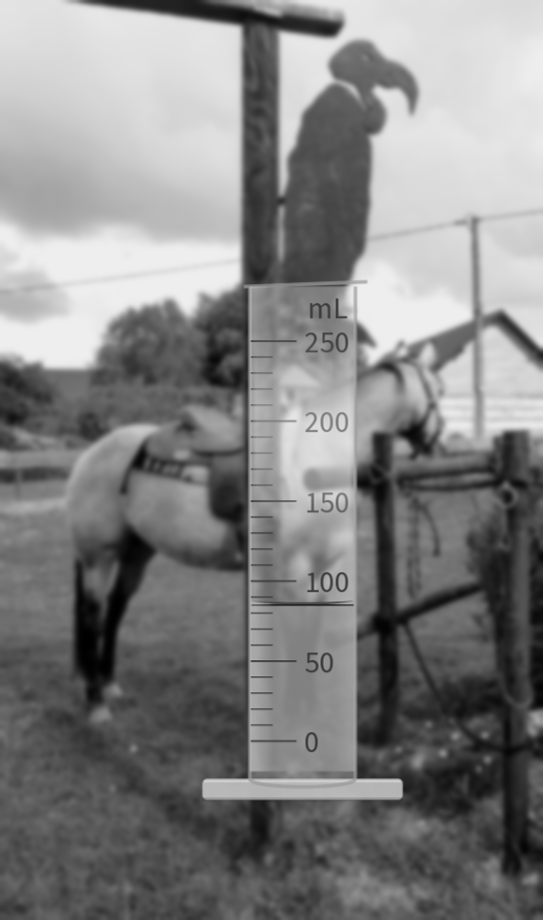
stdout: 85 (mL)
